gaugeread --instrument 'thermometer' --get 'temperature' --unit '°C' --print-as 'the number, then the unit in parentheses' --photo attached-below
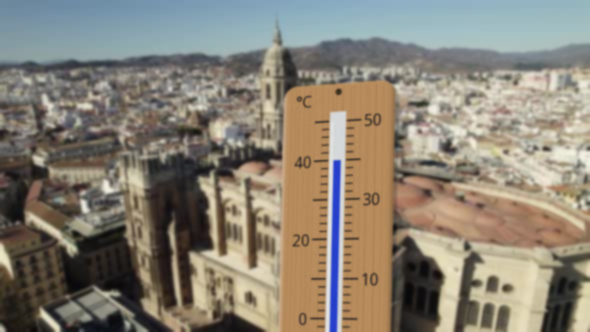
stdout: 40 (°C)
